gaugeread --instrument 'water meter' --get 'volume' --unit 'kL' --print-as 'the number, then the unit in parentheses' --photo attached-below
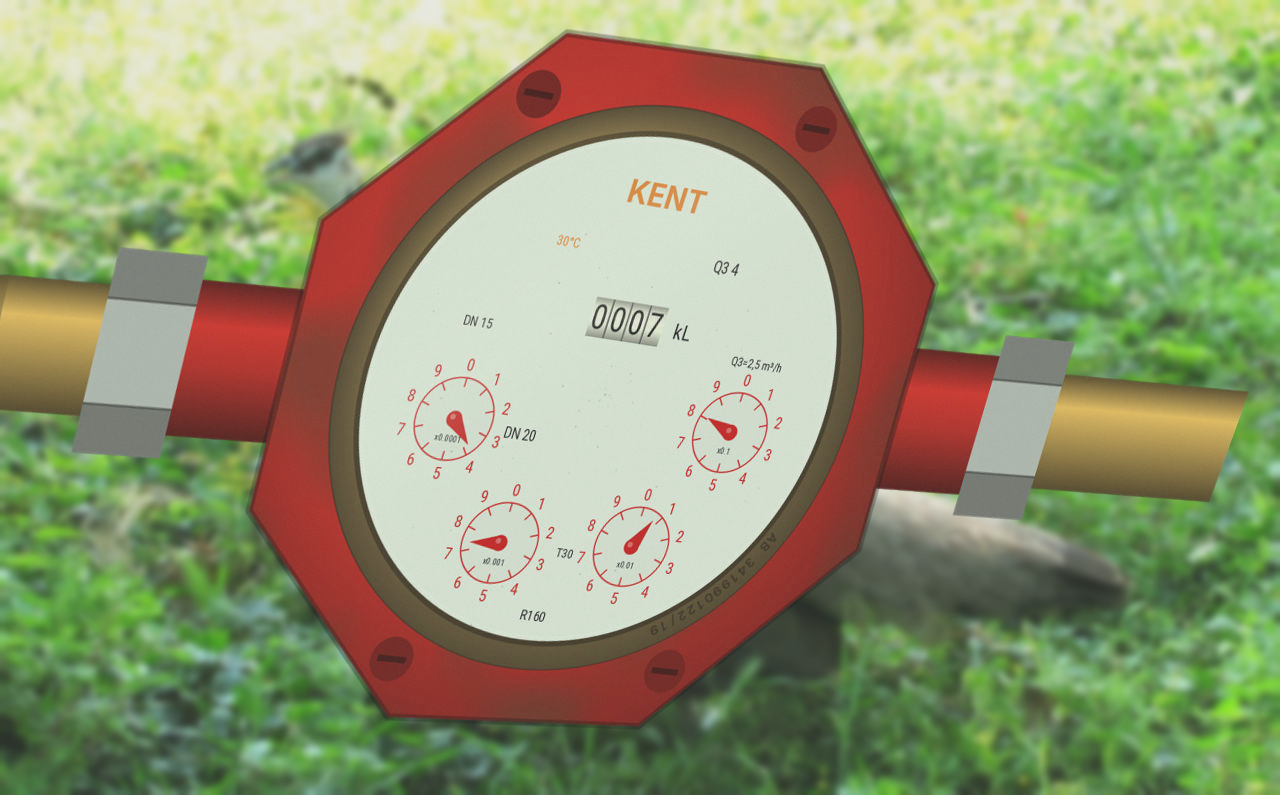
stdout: 7.8073 (kL)
